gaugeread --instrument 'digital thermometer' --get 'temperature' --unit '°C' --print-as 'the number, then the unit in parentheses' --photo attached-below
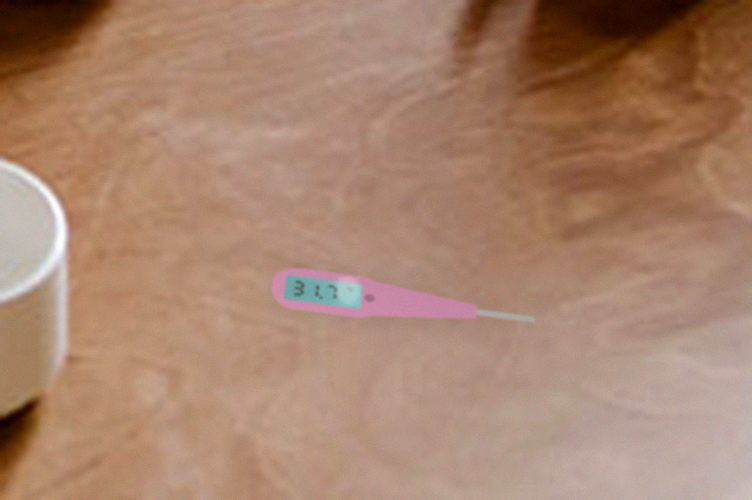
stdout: 31.7 (°C)
